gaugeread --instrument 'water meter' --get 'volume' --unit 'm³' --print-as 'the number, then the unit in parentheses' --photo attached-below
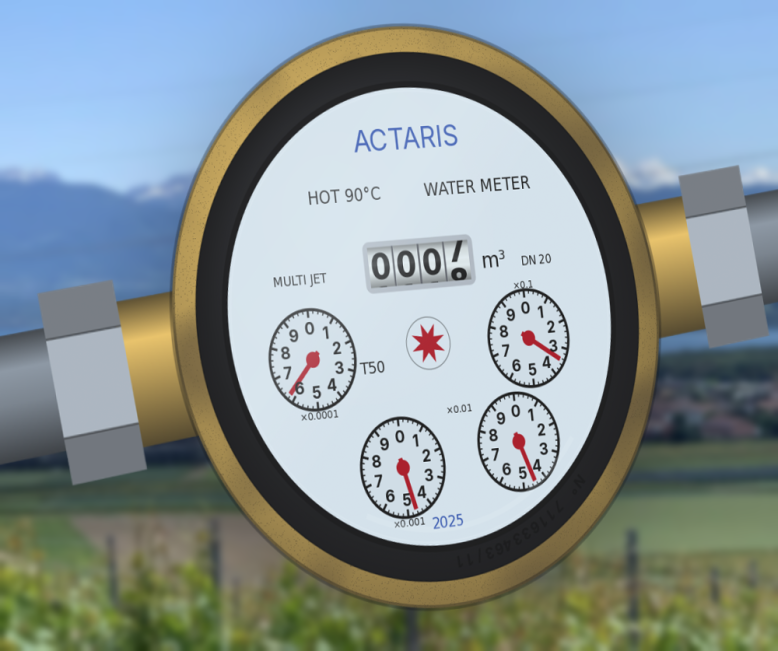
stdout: 7.3446 (m³)
